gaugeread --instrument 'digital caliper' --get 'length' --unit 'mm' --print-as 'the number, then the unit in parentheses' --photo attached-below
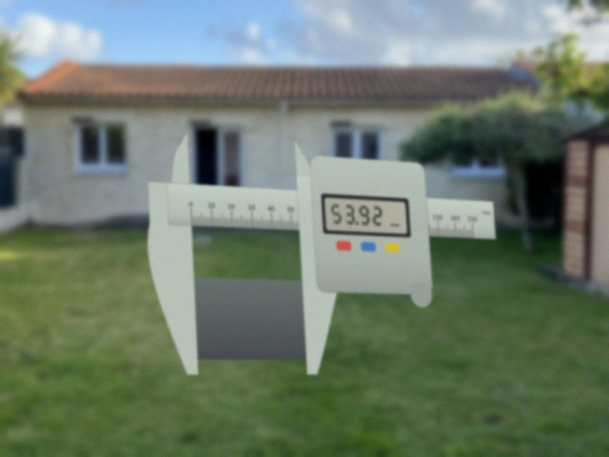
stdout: 53.92 (mm)
